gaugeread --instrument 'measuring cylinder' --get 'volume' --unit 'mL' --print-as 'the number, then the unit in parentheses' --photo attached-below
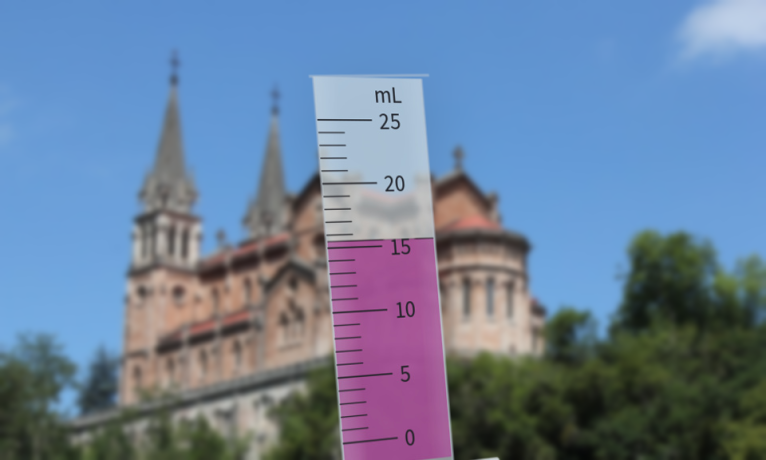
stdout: 15.5 (mL)
